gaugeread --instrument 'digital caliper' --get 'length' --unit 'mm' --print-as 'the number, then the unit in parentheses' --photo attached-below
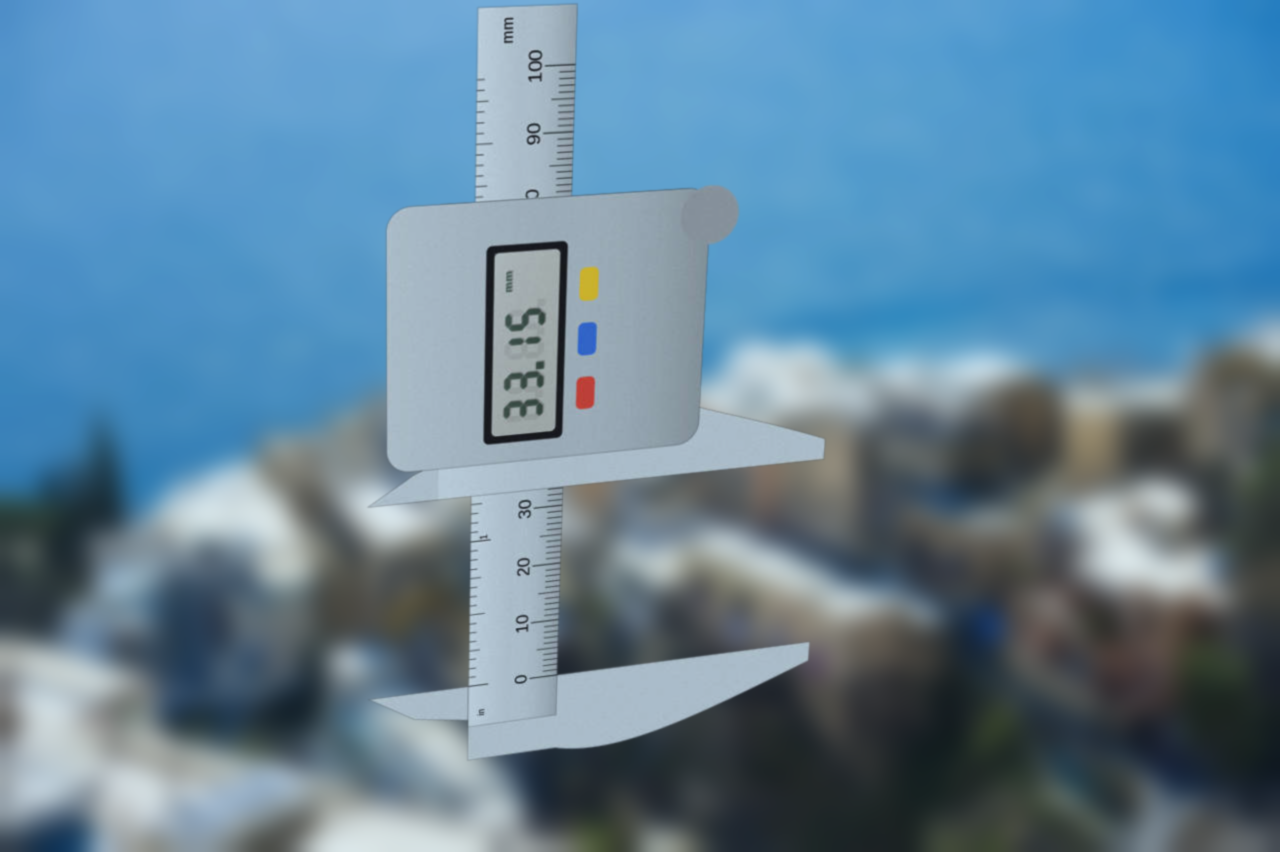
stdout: 33.15 (mm)
